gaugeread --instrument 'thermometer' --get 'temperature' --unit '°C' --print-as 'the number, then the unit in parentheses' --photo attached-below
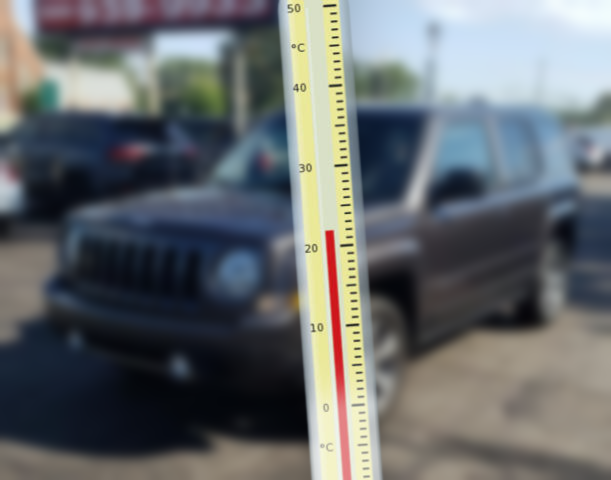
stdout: 22 (°C)
